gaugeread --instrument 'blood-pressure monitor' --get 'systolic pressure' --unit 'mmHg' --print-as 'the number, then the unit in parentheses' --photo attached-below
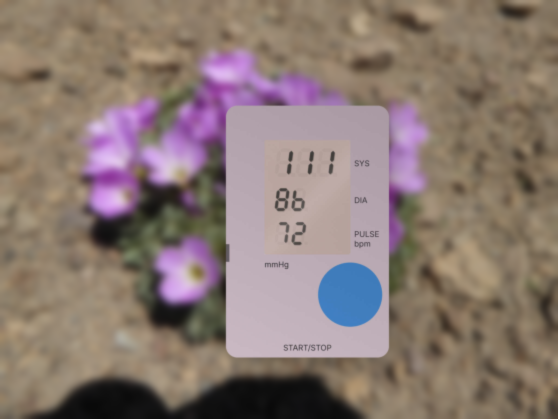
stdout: 111 (mmHg)
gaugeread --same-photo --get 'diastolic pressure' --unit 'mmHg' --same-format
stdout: 86 (mmHg)
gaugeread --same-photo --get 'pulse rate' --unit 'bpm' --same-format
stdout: 72 (bpm)
